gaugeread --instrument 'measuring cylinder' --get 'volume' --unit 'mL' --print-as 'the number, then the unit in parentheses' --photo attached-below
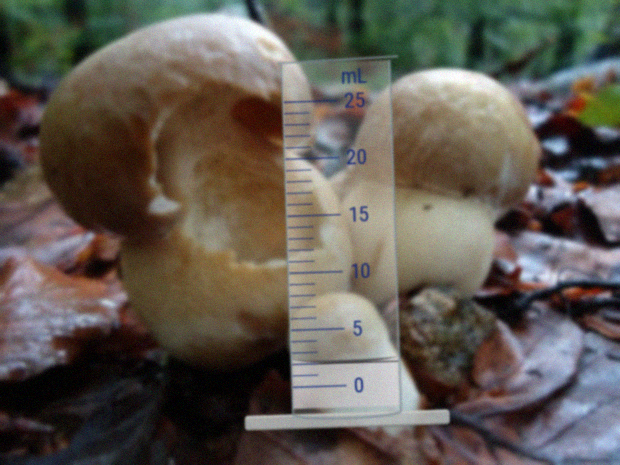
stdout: 2 (mL)
